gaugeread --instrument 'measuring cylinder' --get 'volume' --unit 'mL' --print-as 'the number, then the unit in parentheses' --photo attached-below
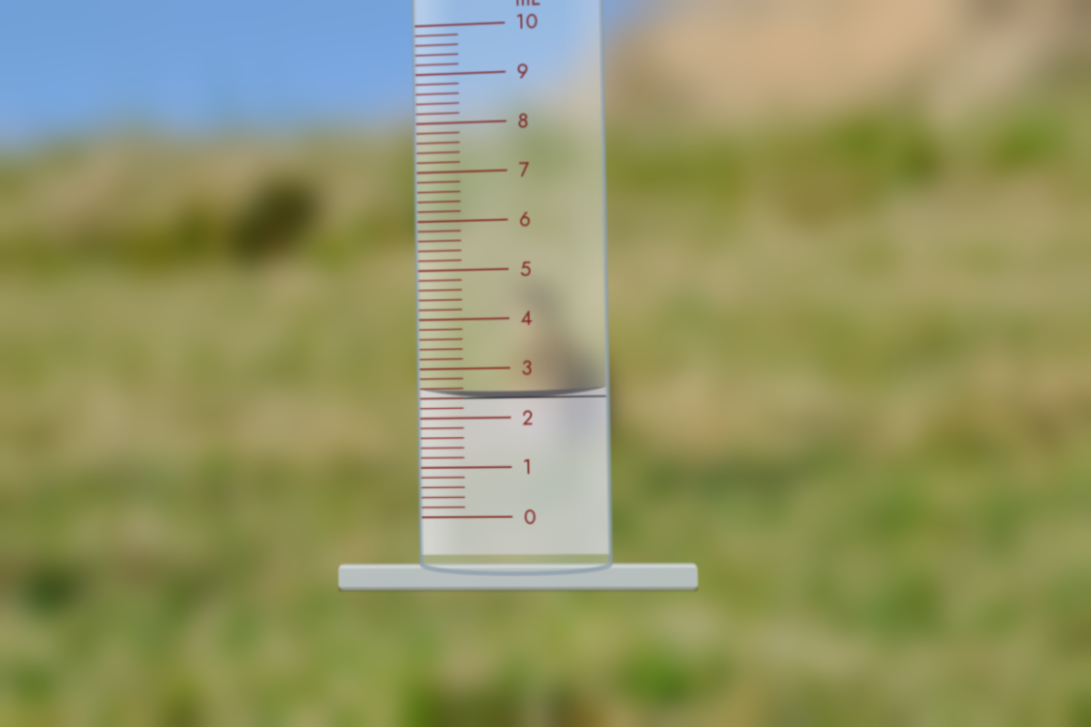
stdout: 2.4 (mL)
